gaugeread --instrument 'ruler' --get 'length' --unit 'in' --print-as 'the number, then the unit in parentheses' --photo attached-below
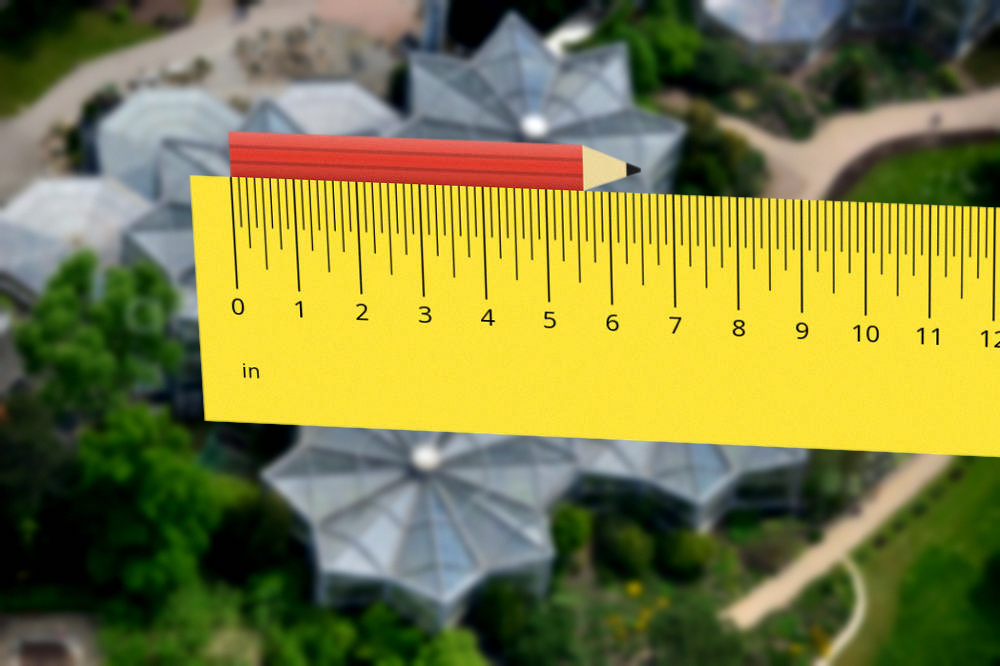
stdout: 6.5 (in)
